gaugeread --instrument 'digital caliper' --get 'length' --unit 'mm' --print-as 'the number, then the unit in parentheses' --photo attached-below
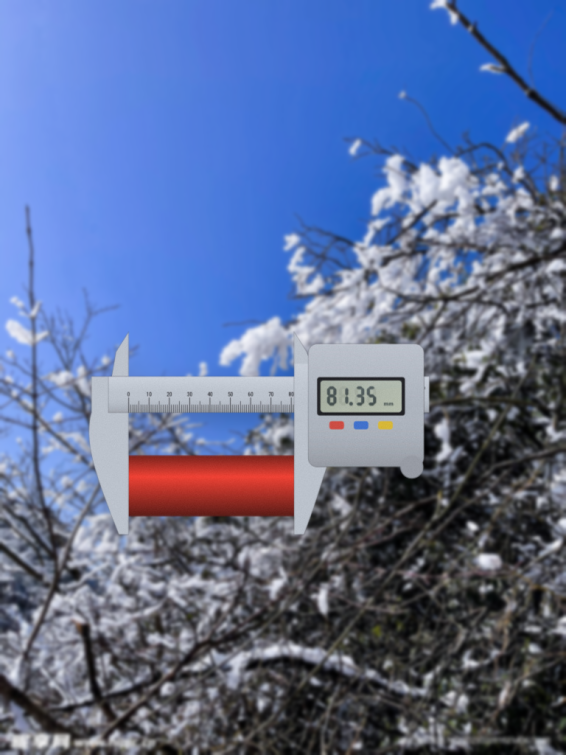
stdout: 81.35 (mm)
